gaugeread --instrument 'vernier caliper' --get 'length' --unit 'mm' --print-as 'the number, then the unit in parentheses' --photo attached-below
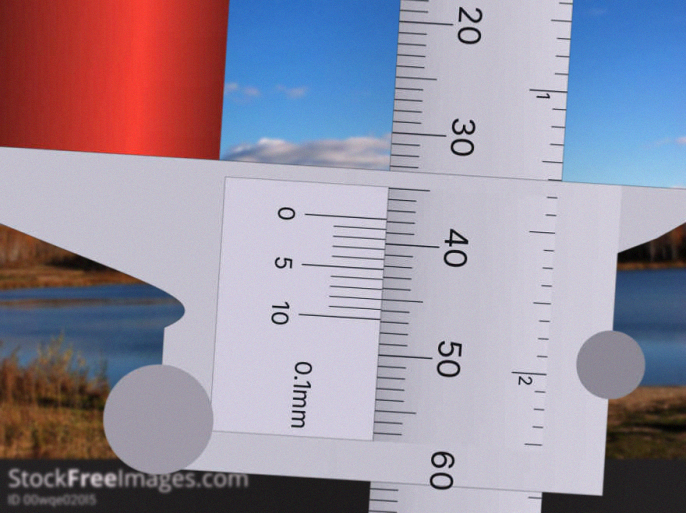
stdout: 37.8 (mm)
